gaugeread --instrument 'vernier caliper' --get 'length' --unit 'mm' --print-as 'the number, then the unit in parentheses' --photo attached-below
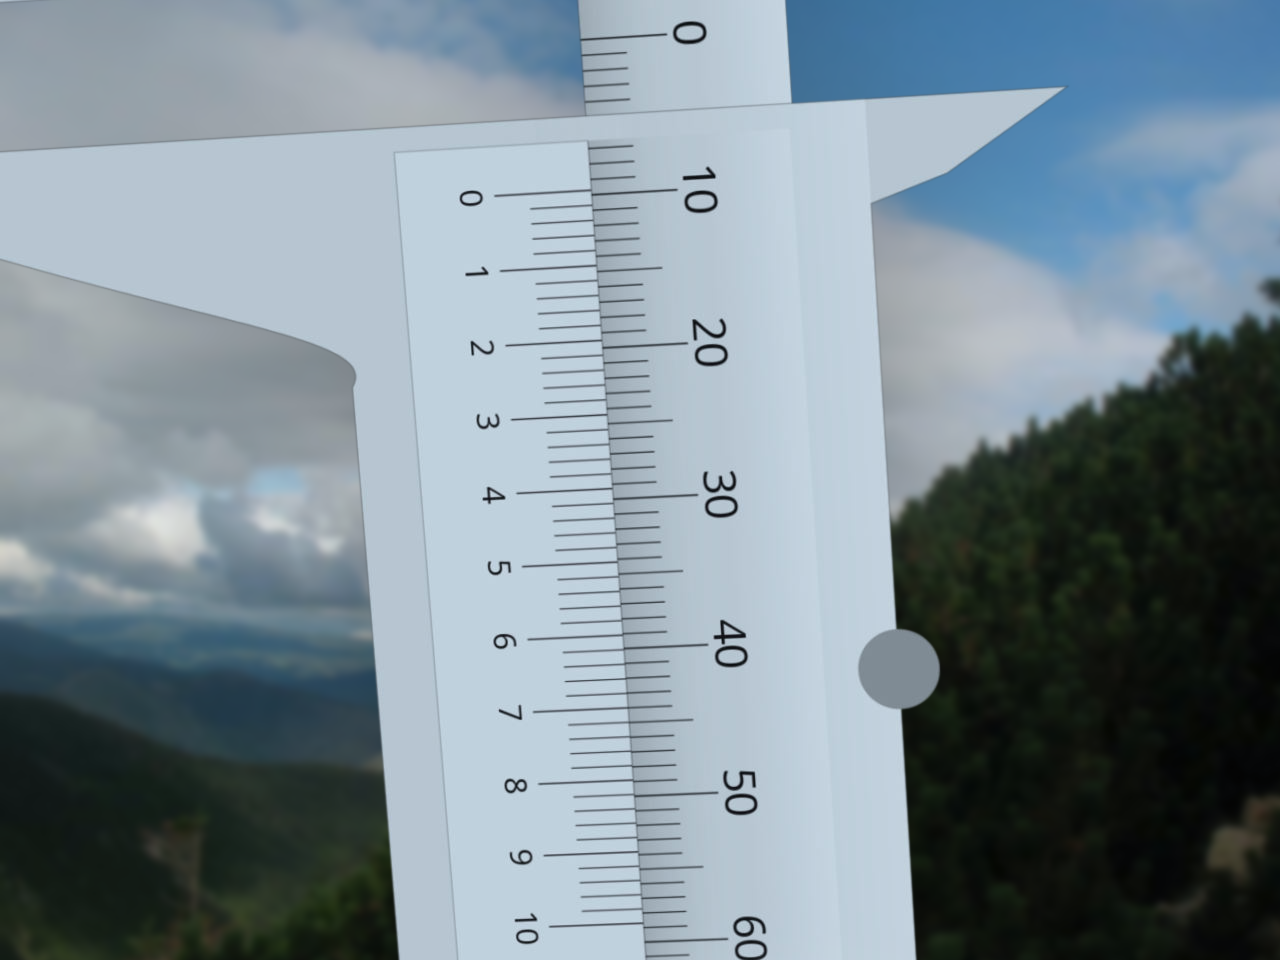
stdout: 9.7 (mm)
